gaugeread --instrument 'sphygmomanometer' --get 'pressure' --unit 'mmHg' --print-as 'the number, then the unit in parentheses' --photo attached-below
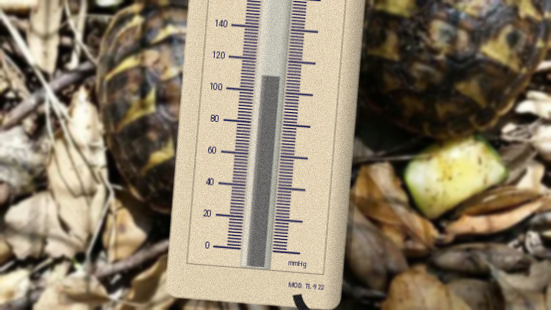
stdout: 110 (mmHg)
